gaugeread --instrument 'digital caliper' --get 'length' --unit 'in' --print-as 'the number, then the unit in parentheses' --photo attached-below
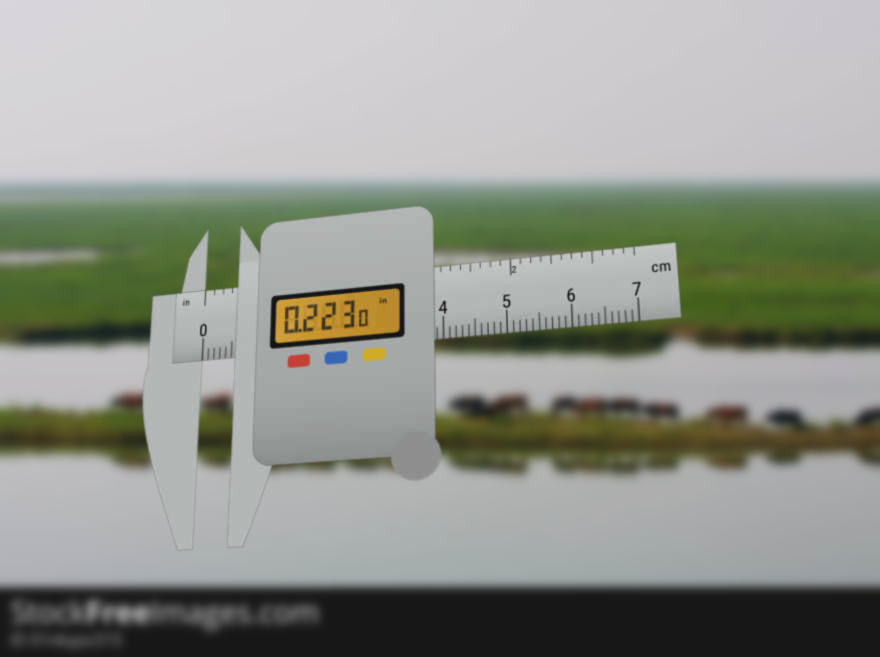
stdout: 0.2230 (in)
